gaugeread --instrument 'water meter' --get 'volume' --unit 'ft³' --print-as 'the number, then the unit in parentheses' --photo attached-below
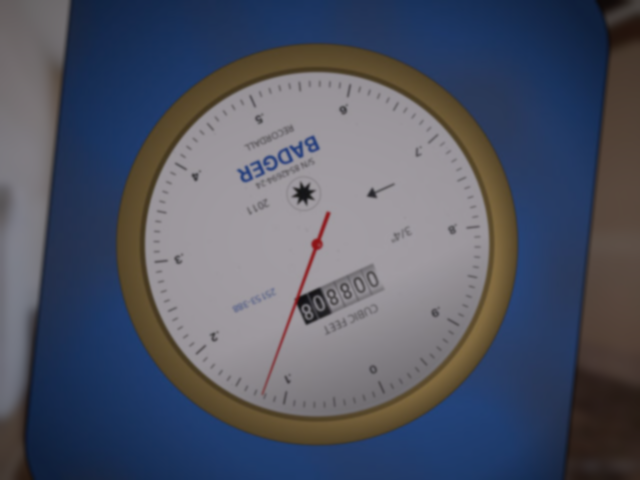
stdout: 8808.12 (ft³)
